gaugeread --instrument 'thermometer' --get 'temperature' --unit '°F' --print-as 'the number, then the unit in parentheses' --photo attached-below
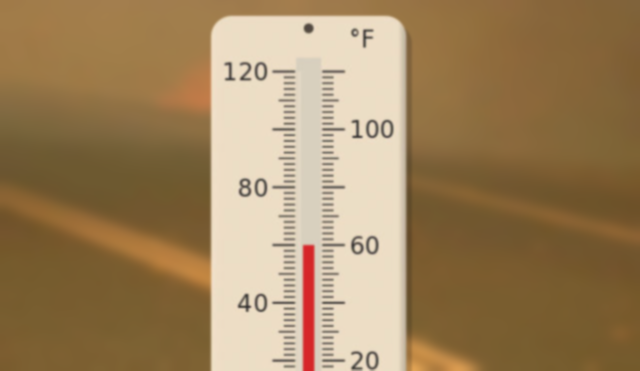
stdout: 60 (°F)
